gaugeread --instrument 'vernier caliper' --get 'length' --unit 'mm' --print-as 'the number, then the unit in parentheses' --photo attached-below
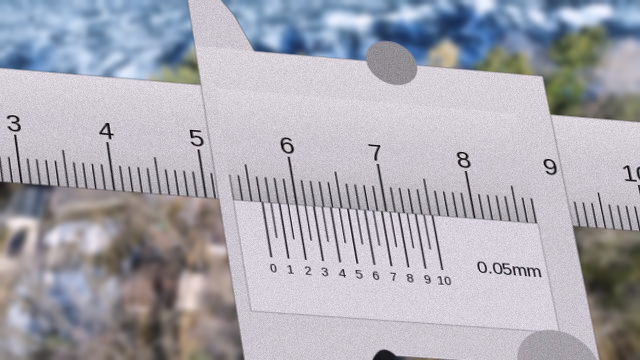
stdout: 56.2 (mm)
